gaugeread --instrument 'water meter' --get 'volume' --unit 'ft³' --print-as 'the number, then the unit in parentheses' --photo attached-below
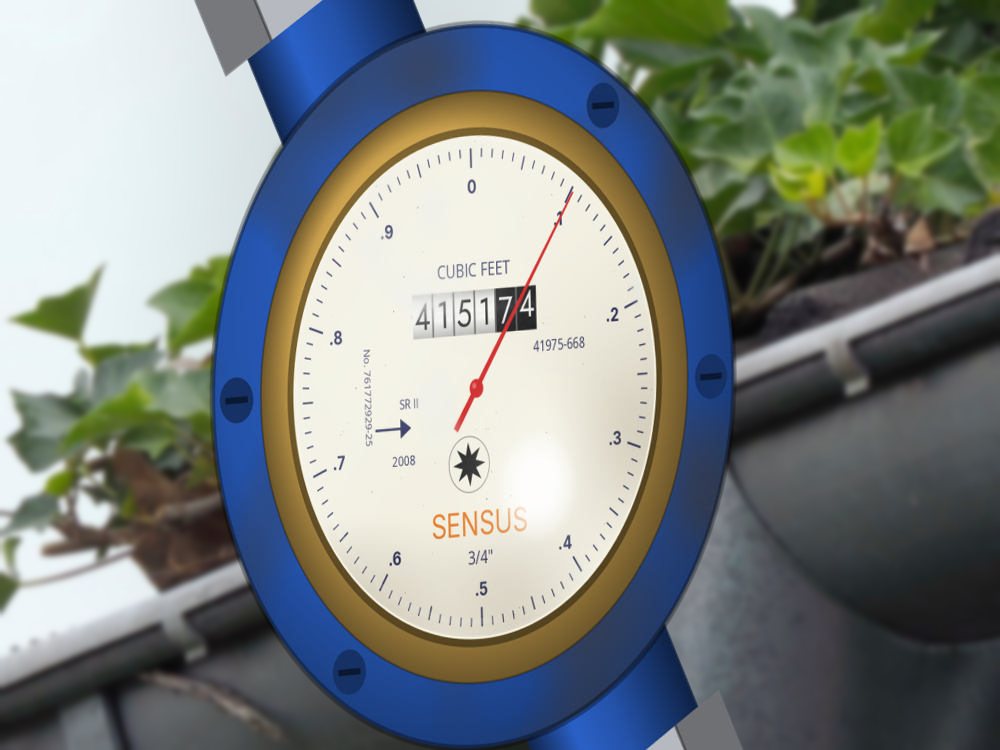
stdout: 415174.10 (ft³)
